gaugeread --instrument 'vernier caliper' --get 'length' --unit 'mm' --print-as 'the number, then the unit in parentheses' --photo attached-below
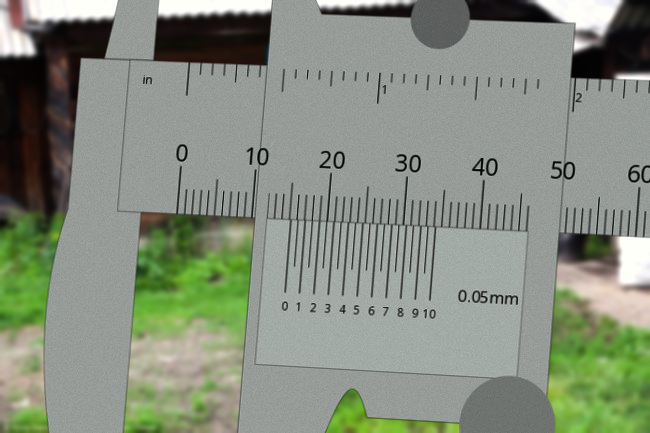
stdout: 15.2 (mm)
